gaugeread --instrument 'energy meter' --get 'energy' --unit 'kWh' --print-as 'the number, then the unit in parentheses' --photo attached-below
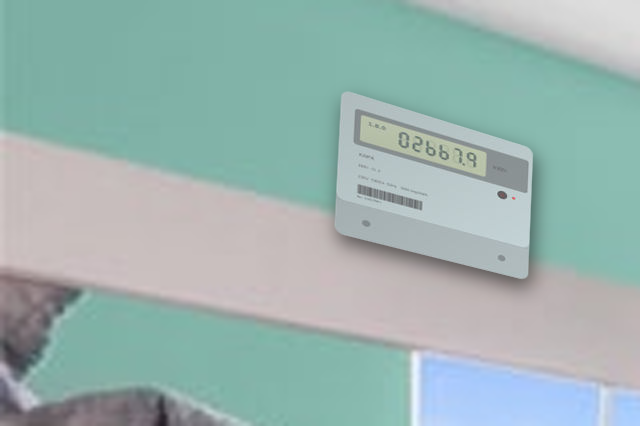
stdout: 2667.9 (kWh)
